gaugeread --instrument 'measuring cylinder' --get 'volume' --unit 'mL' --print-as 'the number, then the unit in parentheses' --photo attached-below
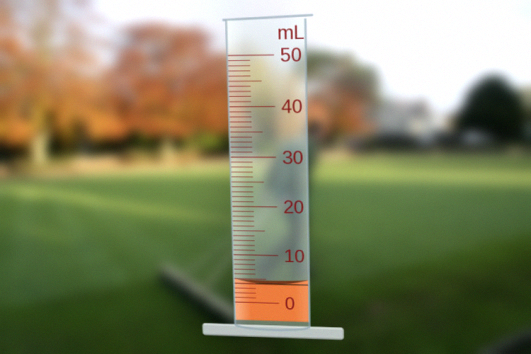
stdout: 4 (mL)
